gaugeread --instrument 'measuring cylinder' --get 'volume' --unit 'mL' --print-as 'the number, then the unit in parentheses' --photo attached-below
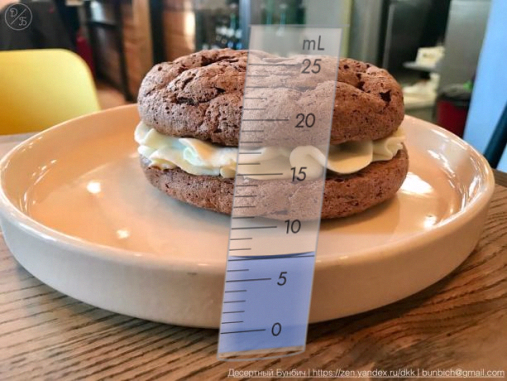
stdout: 7 (mL)
